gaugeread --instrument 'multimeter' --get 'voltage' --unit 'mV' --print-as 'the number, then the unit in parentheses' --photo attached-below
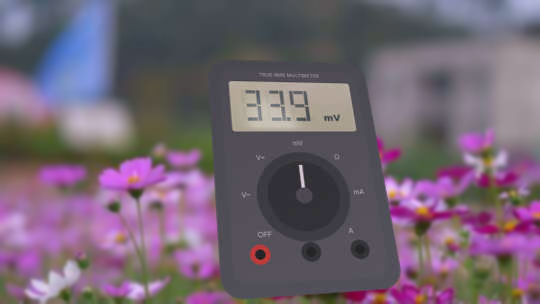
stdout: 33.9 (mV)
